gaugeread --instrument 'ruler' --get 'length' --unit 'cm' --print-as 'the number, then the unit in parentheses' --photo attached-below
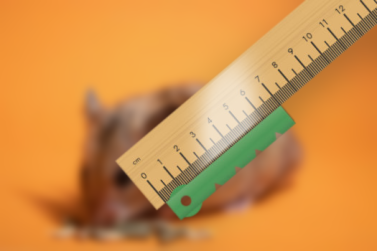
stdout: 7 (cm)
